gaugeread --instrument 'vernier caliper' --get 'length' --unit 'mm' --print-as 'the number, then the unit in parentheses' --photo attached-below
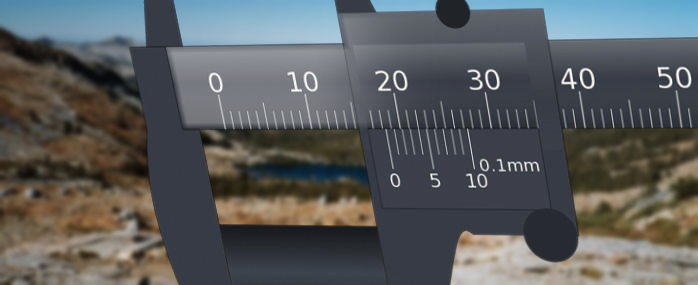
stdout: 18.4 (mm)
